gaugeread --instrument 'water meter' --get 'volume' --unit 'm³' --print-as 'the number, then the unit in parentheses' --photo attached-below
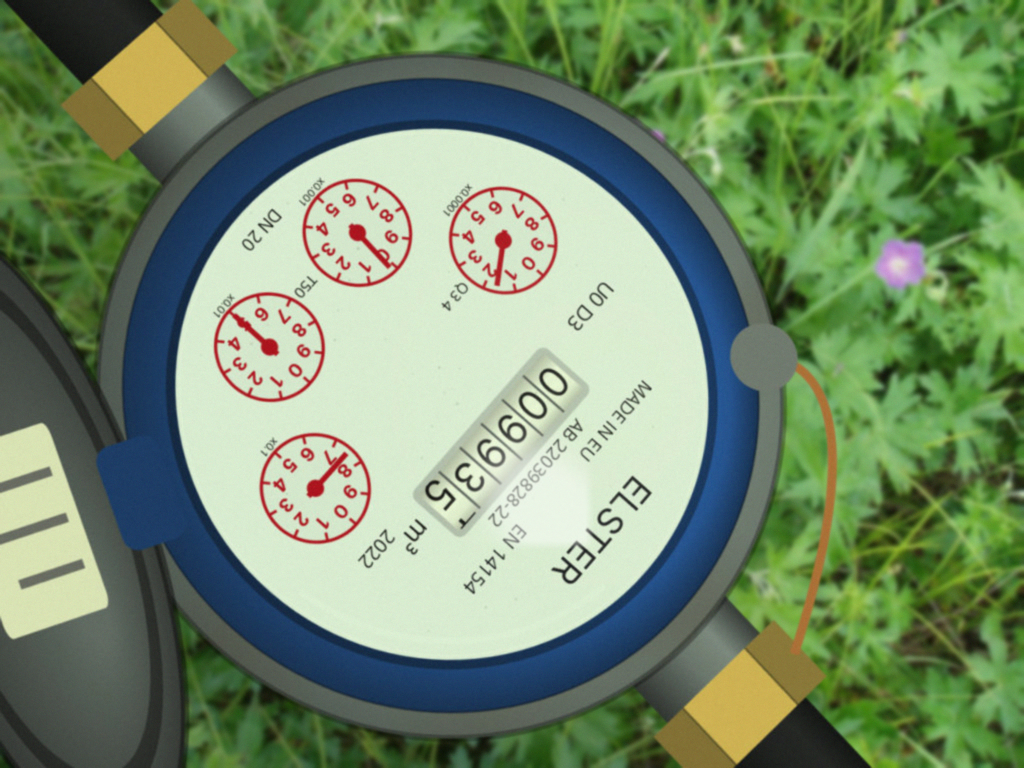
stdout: 9934.7501 (m³)
